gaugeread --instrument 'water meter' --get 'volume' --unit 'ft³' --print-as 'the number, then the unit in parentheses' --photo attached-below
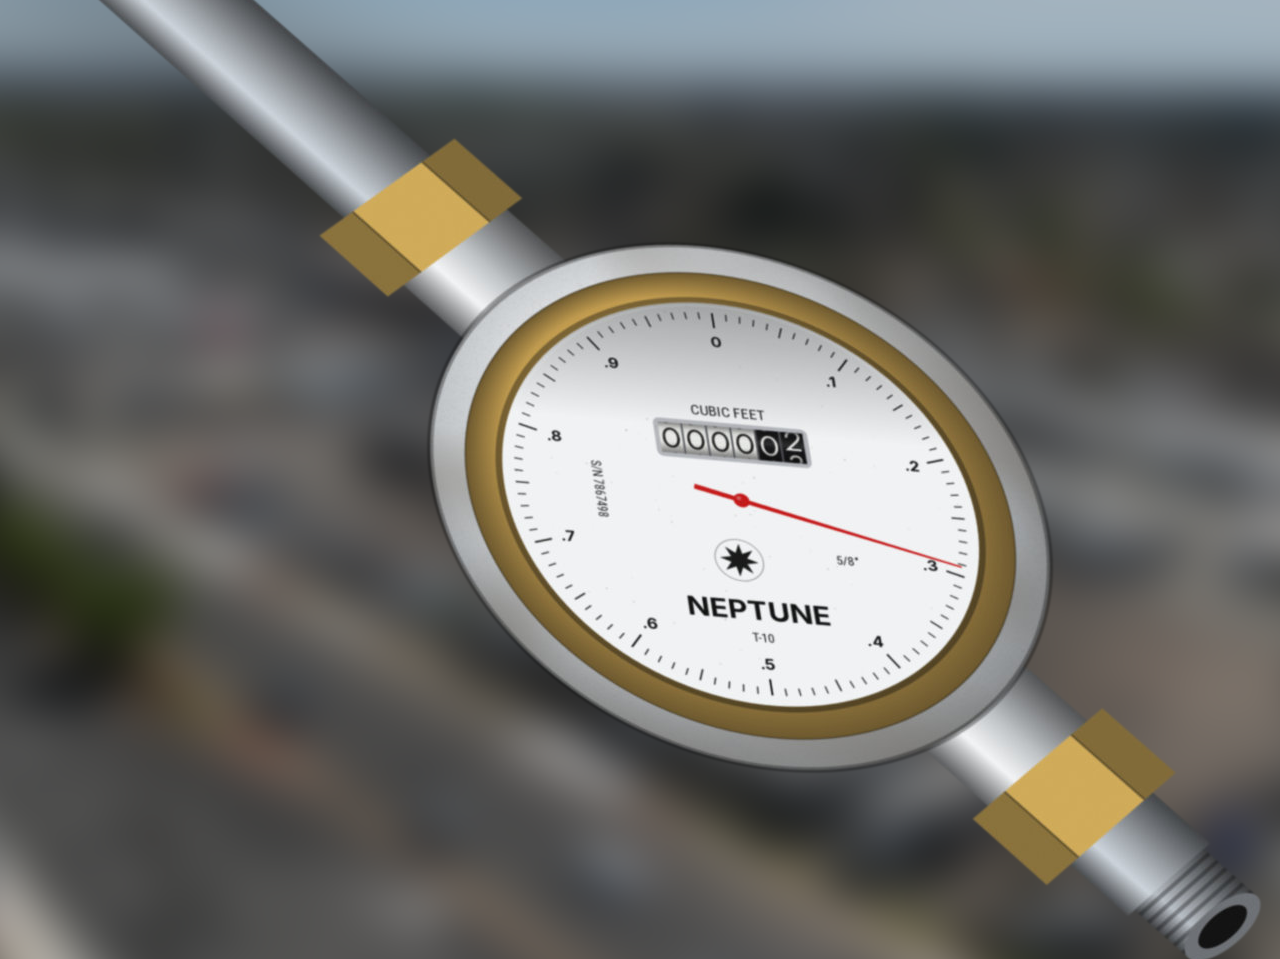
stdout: 2.29 (ft³)
